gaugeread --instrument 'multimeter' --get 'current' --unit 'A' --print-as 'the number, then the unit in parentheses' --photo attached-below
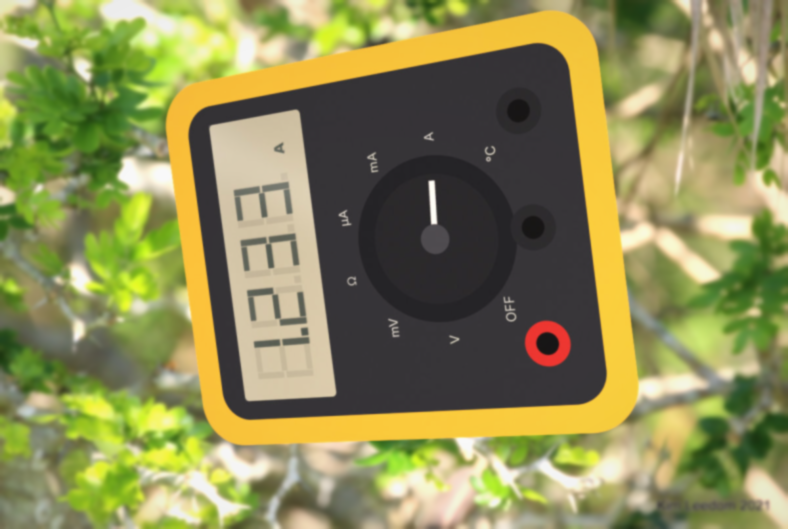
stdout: 1.233 (A)
